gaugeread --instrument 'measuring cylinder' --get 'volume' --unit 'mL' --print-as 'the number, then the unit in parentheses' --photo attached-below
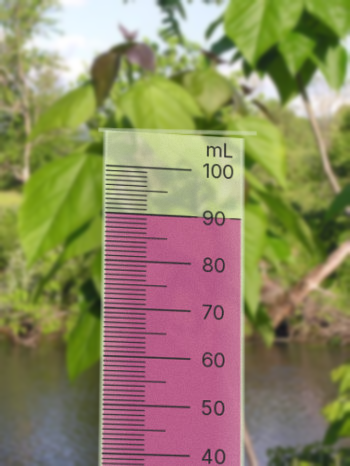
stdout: 90 (mL)
